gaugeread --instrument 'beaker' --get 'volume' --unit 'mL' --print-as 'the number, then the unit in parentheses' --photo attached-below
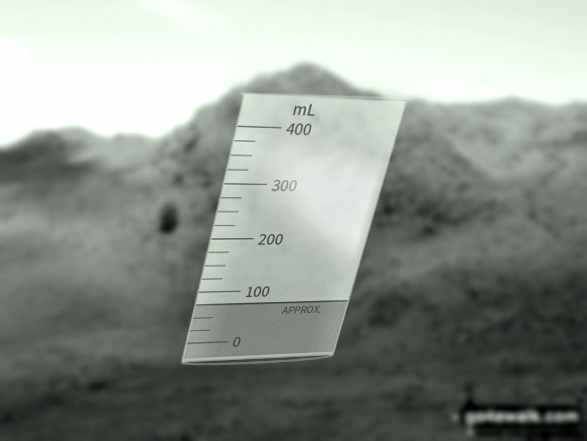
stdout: 75 (mL)
